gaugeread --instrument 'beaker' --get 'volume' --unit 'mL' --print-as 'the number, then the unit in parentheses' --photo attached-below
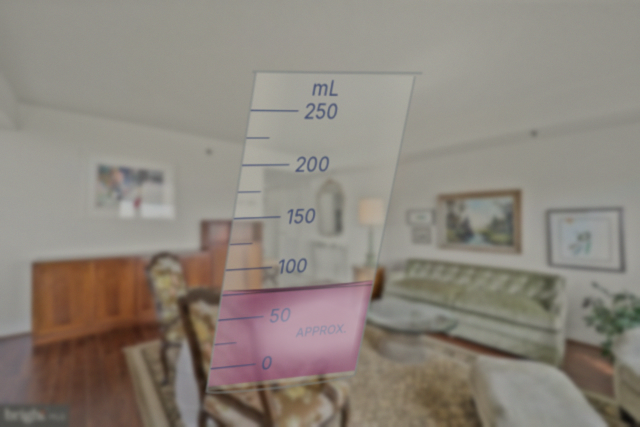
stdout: 75 (mL)
